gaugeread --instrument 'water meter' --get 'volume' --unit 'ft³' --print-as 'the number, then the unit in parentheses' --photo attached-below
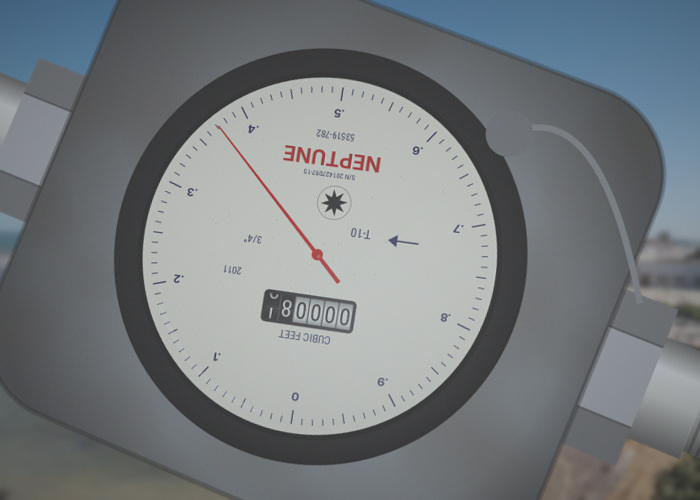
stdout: 81.37 (ft³)
